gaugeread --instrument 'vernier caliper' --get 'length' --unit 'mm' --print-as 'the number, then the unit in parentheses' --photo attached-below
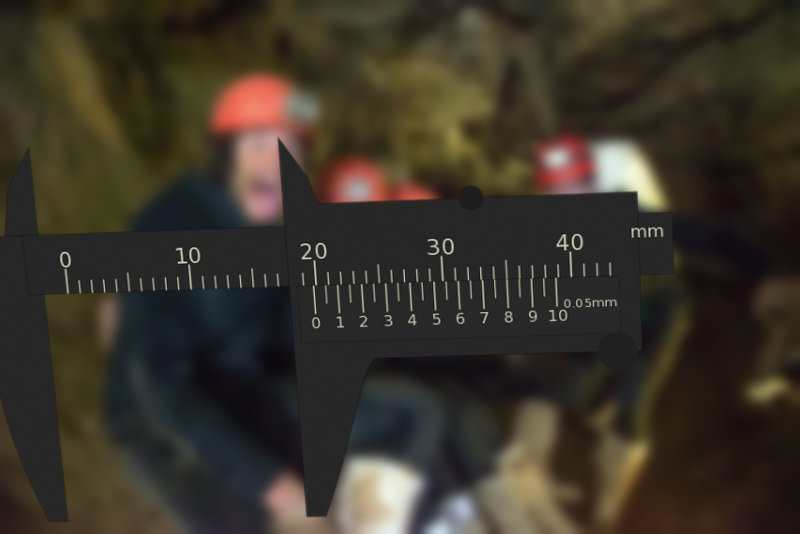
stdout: 19.8 (mm)
